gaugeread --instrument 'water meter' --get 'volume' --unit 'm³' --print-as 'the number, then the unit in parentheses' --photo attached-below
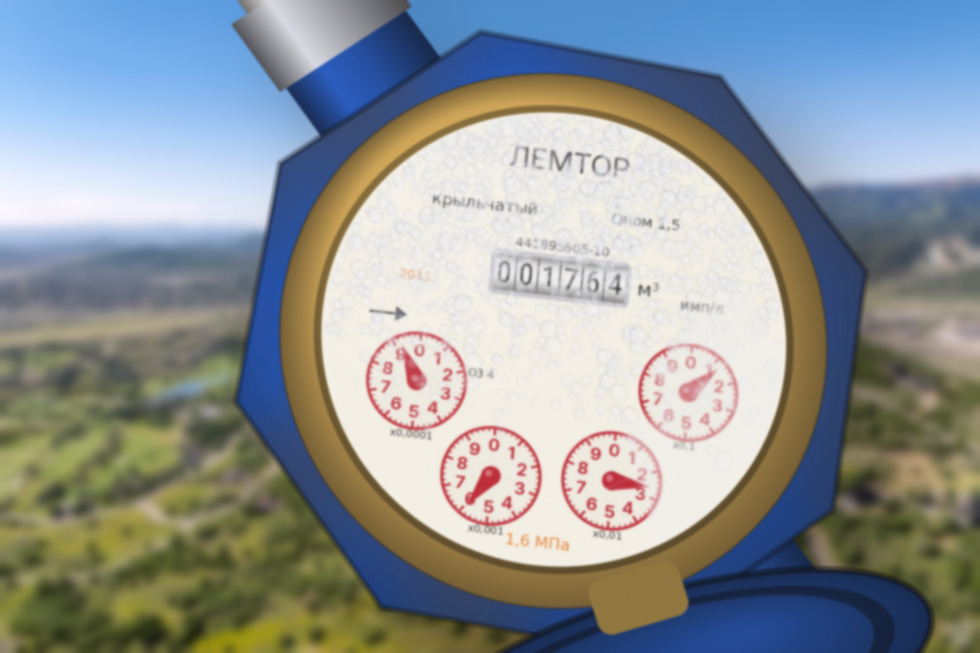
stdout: 1764.1259 (m³)
